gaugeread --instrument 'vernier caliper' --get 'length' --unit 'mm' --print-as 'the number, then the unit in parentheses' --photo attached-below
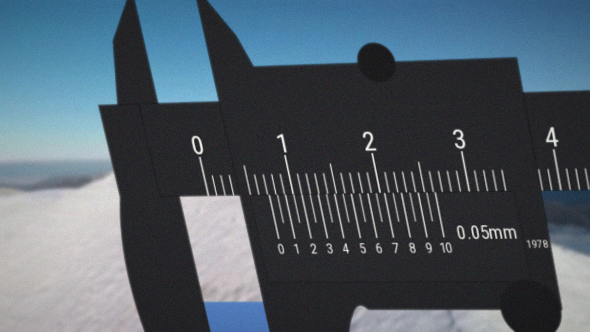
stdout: 7.2 (mm)
